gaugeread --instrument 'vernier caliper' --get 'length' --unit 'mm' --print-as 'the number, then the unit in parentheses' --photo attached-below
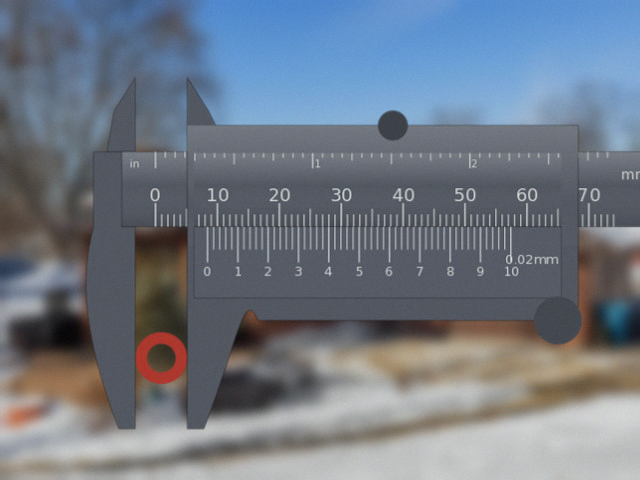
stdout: 8.4 (mm)
